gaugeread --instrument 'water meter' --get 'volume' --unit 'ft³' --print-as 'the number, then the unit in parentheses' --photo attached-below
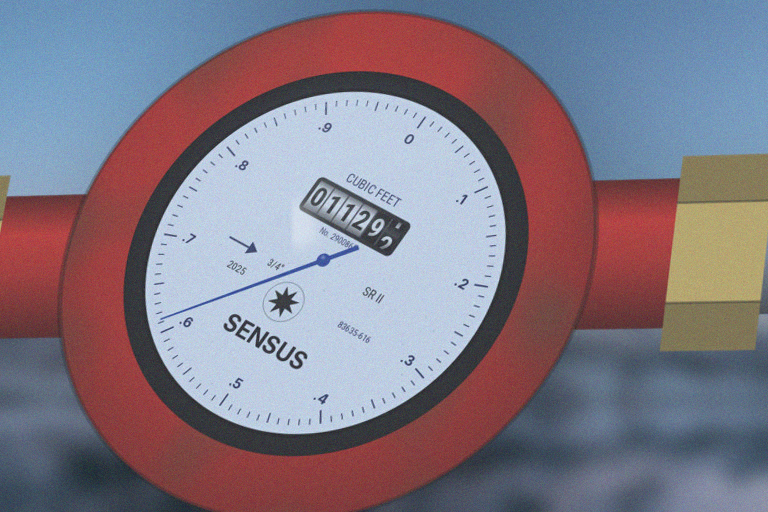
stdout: 11291.61 (ft³)
